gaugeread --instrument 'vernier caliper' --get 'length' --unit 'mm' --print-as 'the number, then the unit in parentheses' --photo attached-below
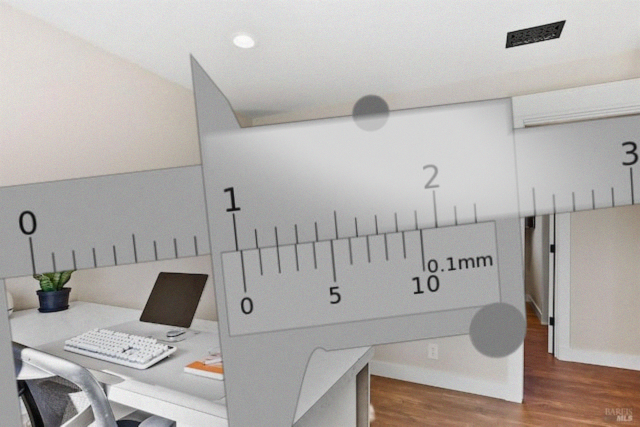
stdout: 10.2 (mm)
